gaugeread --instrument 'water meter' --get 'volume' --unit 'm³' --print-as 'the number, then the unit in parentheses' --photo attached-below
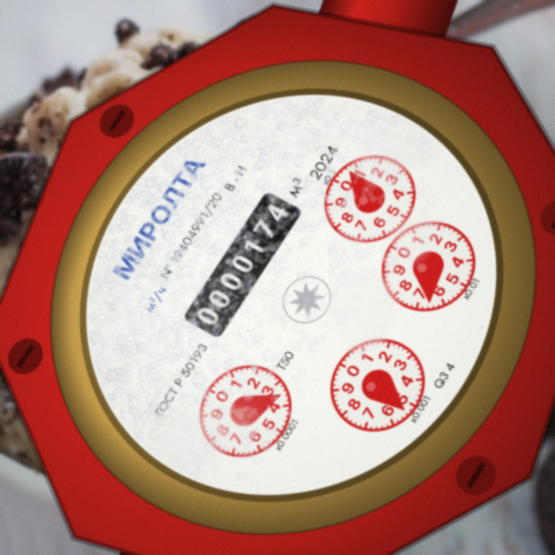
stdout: 174.0653 (m³)
